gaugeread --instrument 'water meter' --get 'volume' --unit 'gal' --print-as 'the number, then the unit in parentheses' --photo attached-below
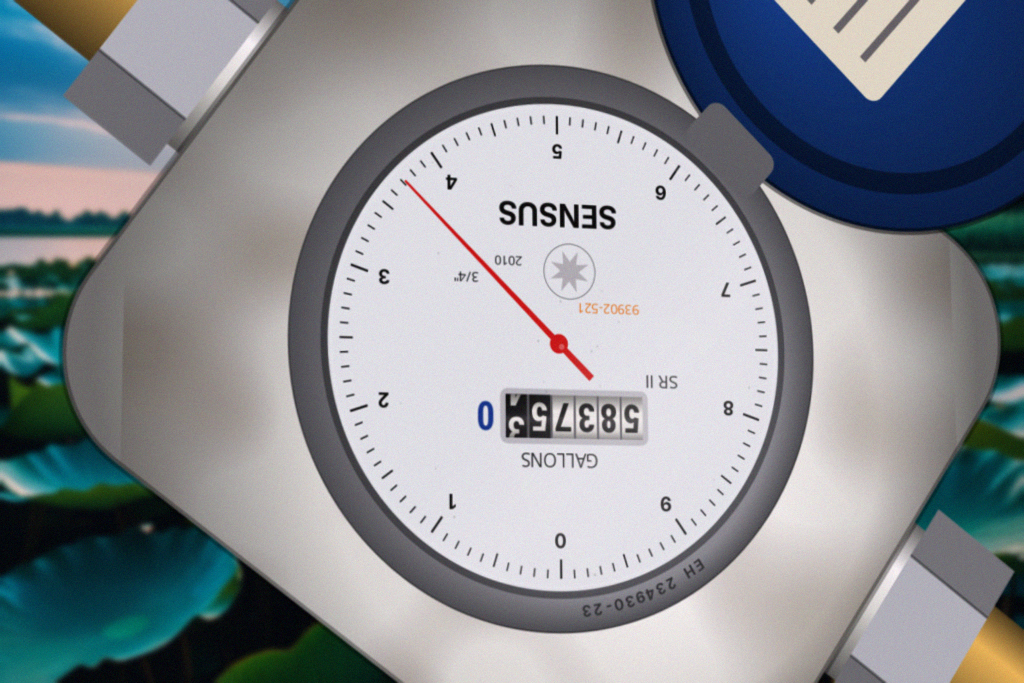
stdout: 5837533.7 (gal)
